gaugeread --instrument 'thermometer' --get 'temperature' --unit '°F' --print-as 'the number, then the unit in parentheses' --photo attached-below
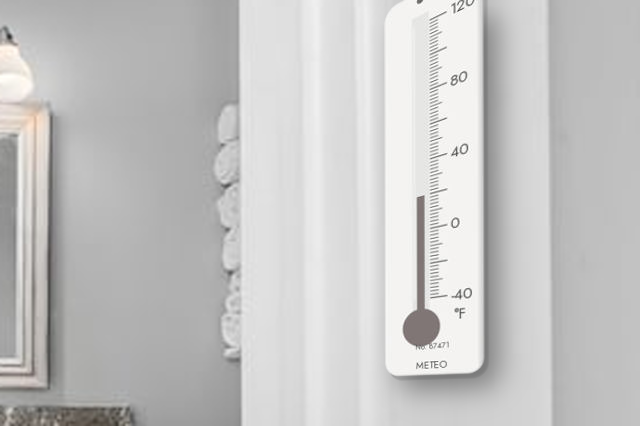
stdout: 20 (°F)
